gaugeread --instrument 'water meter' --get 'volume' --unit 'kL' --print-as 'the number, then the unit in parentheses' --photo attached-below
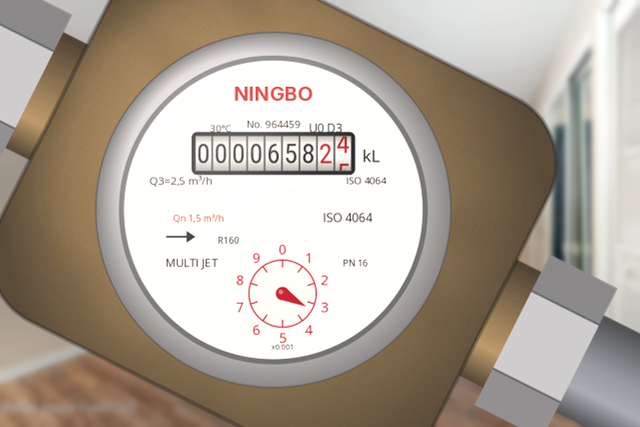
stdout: 658.243 (kL)
